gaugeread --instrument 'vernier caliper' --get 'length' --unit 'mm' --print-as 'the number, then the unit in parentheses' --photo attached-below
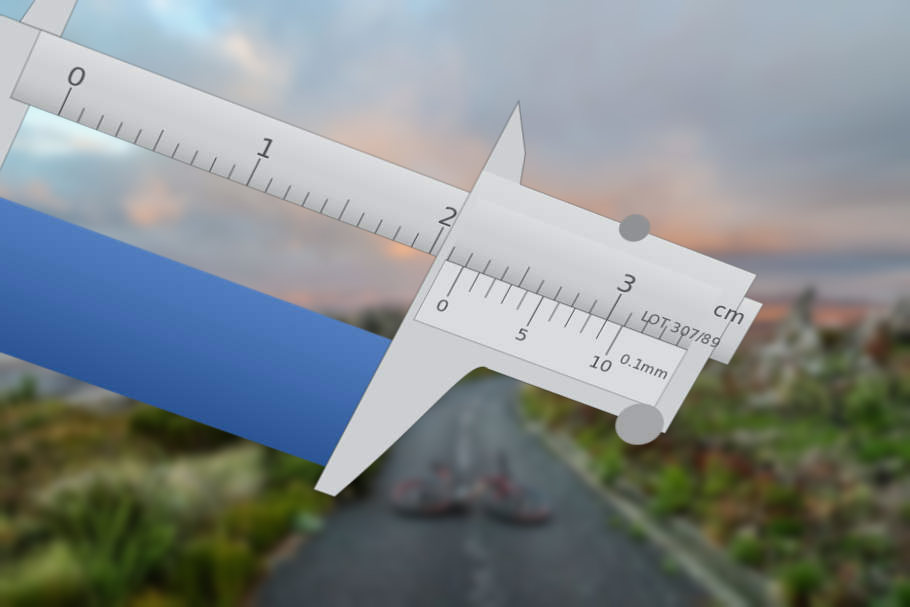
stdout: 21.9 (mm)
